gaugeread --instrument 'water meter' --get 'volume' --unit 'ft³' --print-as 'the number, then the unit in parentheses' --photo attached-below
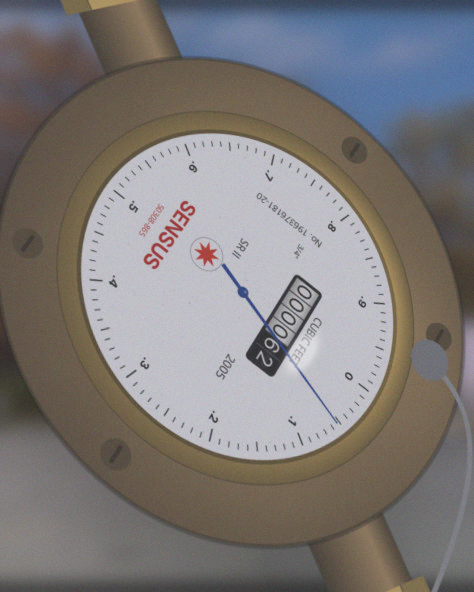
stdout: 62.05 (ft³)
